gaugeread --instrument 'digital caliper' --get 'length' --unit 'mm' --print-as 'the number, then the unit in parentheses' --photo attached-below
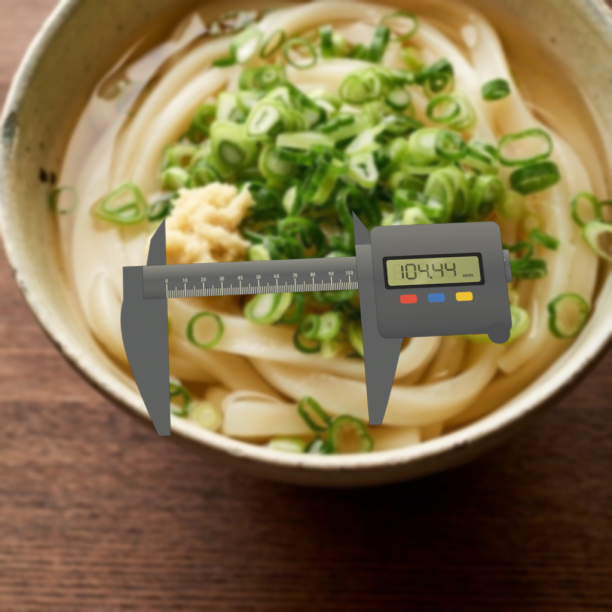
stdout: 104.44 (mm)
